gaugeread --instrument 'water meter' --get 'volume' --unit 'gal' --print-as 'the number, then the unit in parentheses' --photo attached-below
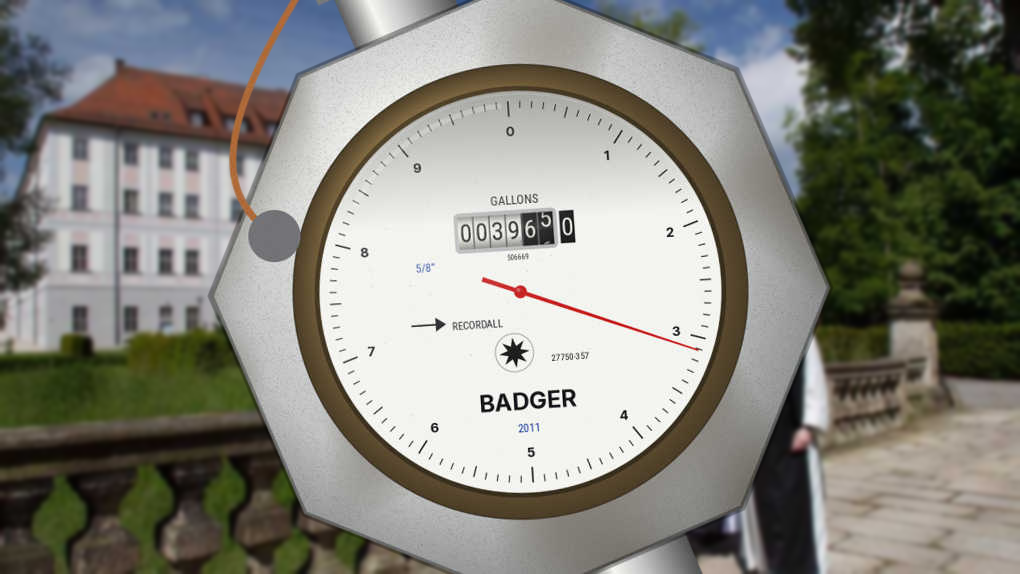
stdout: 39653.1 (gal)
